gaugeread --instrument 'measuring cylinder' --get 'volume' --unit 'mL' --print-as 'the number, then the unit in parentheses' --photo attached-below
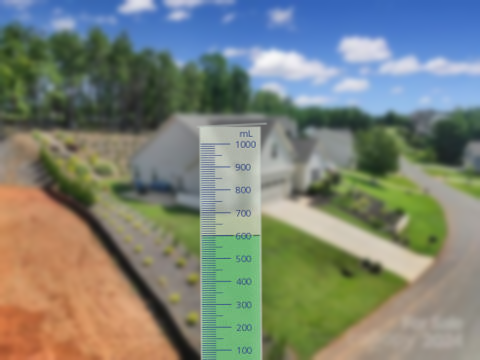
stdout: 600 (mL)
